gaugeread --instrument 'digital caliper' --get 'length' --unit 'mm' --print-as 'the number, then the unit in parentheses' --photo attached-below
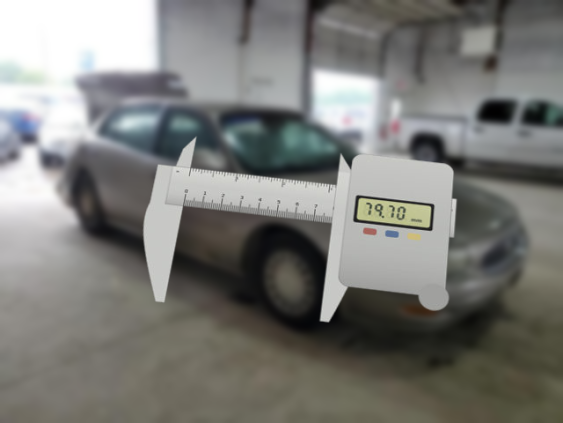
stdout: 79.70 (mm)
